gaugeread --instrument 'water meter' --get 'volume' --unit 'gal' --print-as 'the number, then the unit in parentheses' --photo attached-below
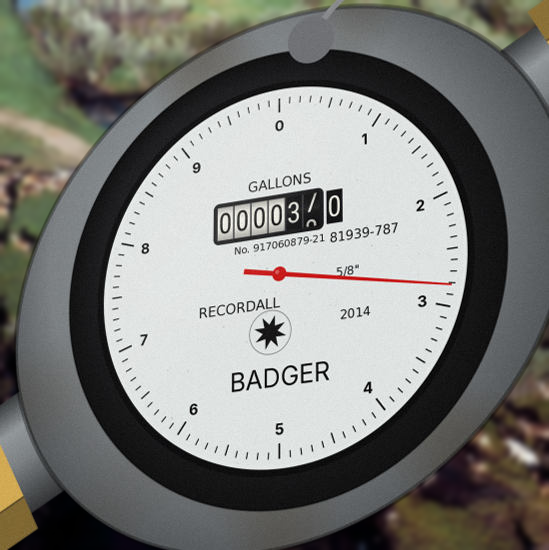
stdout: 372.8 (gal)
